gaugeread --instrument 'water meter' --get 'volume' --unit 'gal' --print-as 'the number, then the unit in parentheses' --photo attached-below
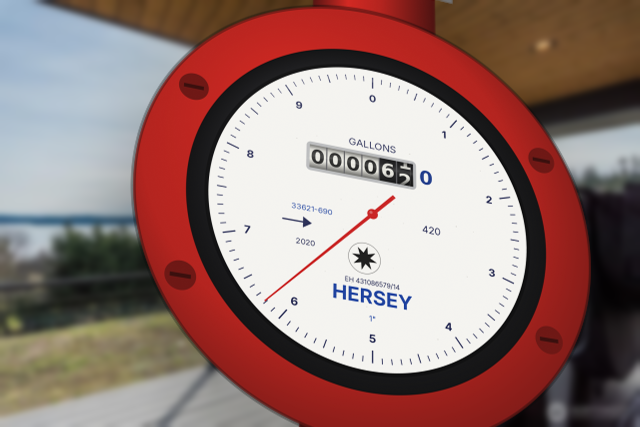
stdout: 616.2 (gal)
